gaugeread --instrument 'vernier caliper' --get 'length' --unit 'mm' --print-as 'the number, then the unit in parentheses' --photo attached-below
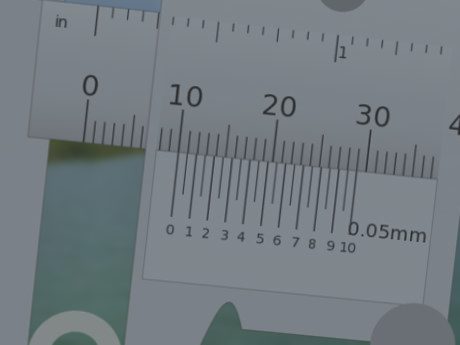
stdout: 10.0 (mm)
